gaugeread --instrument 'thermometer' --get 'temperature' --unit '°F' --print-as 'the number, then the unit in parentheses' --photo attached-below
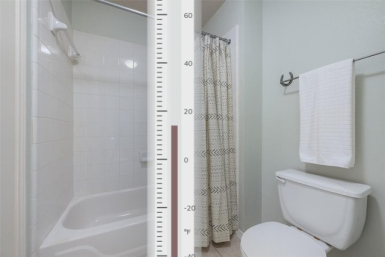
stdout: 14 (°F)
